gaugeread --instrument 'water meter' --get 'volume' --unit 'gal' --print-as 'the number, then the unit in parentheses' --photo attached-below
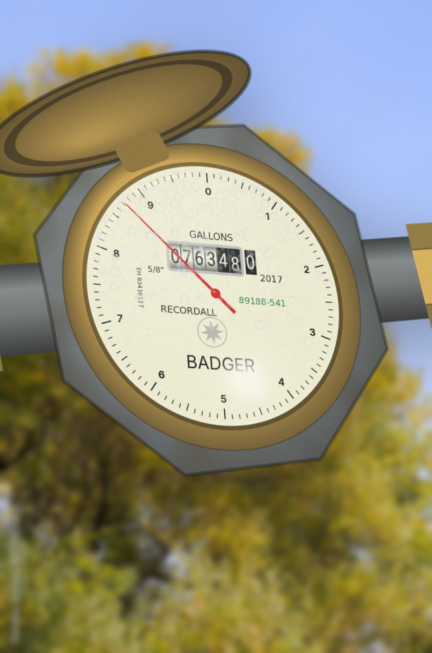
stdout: 763478.7 (gal)
